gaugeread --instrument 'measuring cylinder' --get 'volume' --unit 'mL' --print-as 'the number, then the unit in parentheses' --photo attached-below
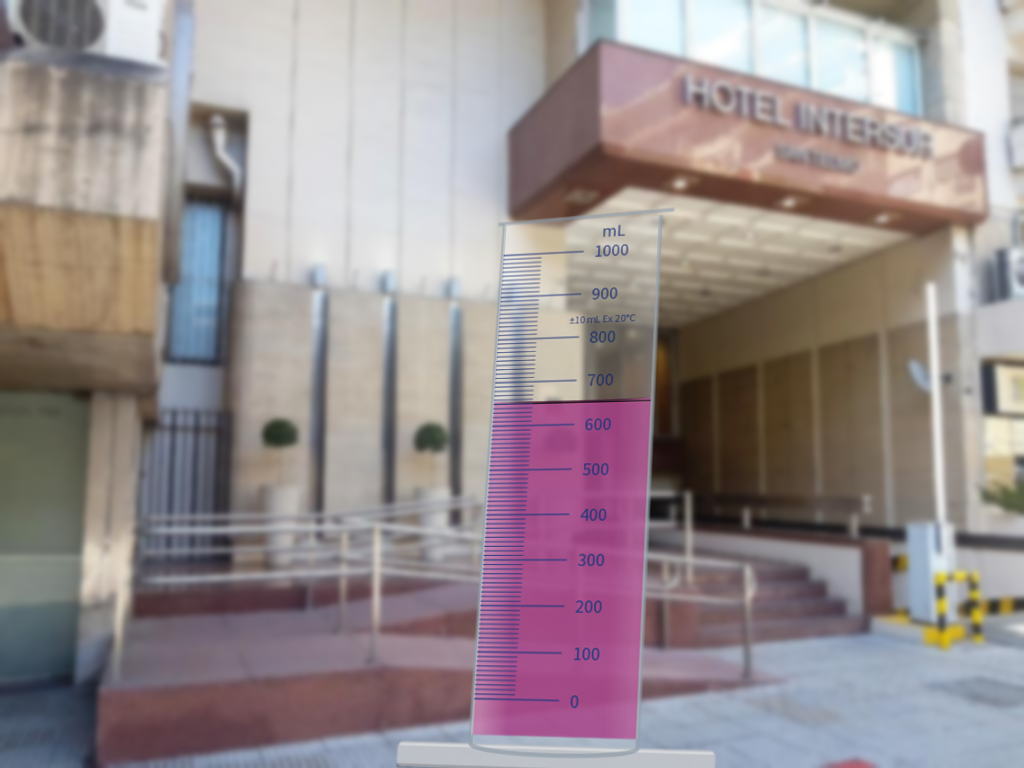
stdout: 650 (mL)
